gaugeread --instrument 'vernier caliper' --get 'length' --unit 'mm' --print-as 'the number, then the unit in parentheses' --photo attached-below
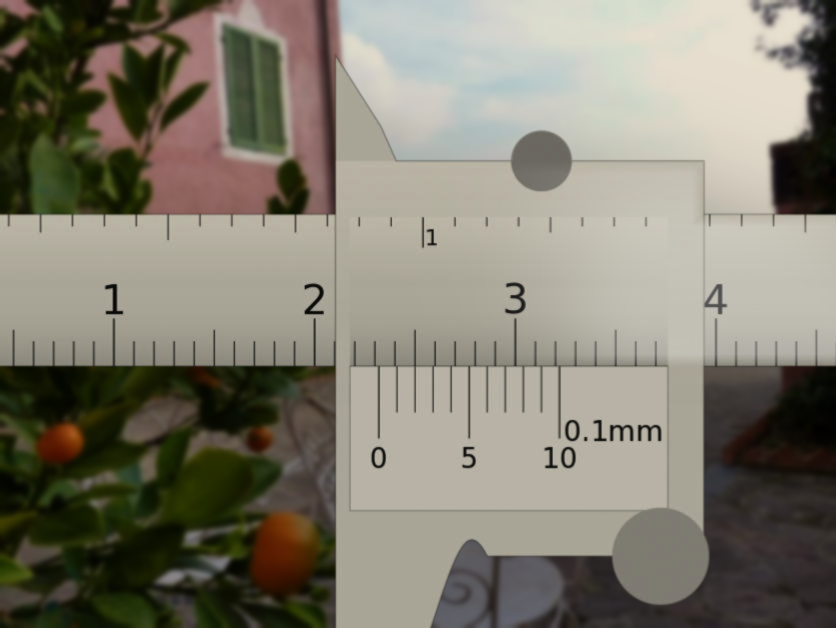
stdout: 23.2 (mm)
